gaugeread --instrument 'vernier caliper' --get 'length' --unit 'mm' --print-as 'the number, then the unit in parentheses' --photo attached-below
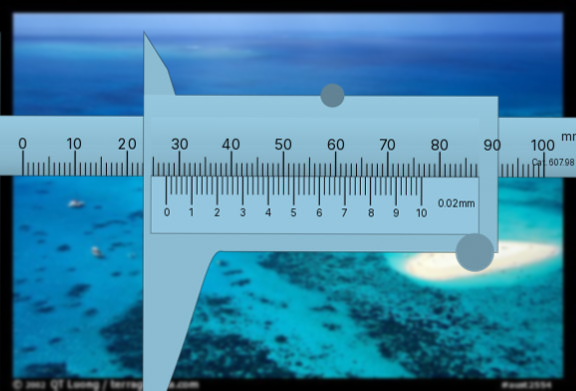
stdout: 27.5 (mm)
